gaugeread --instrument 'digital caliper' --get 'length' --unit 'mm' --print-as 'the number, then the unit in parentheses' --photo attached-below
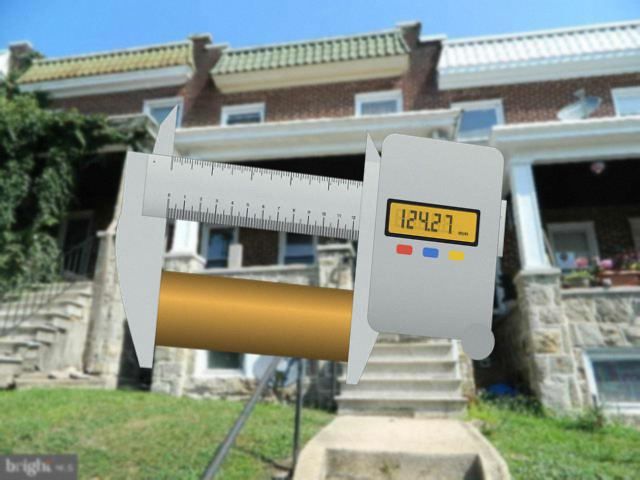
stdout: 124.27 (mm)
